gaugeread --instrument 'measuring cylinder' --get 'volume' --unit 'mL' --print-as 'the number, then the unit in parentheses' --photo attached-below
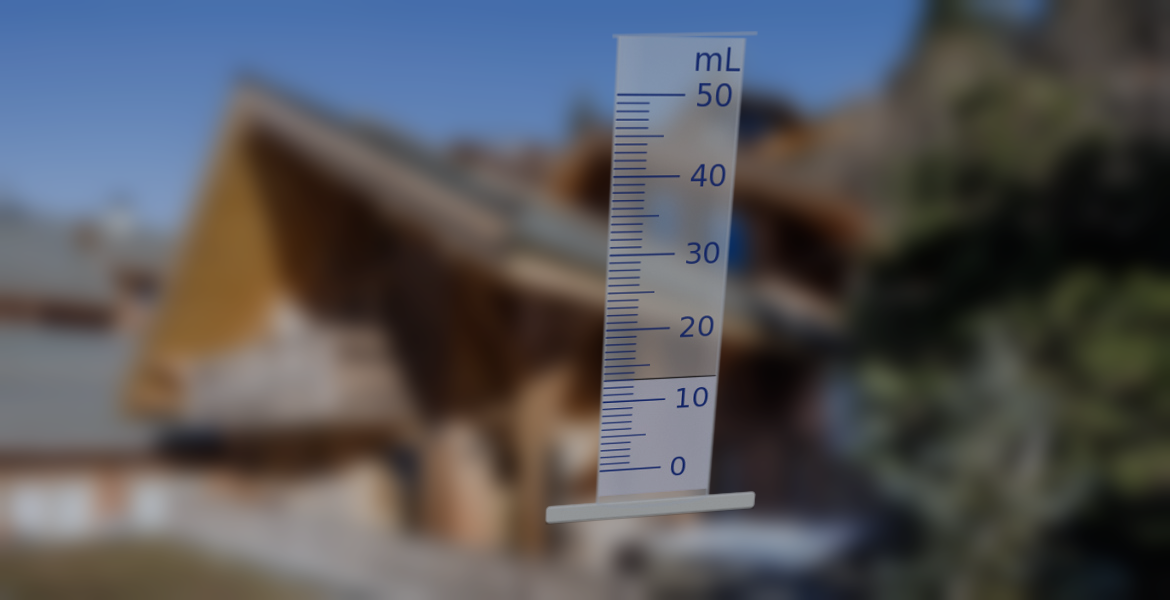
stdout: 13 (mL)
